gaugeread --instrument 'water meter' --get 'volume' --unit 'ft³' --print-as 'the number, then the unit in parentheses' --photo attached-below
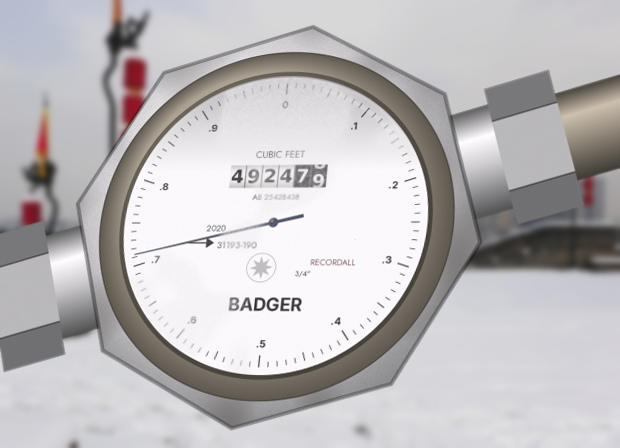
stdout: 492478.71 (ft³)
